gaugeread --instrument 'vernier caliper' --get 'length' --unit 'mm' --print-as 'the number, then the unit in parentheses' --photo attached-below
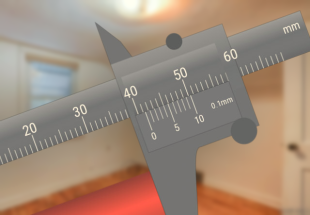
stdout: 41.4 (mm)
